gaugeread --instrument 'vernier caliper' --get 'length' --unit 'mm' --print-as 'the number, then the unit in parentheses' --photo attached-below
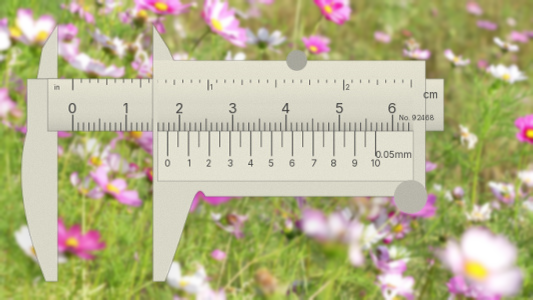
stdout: 17.8 (mm)
